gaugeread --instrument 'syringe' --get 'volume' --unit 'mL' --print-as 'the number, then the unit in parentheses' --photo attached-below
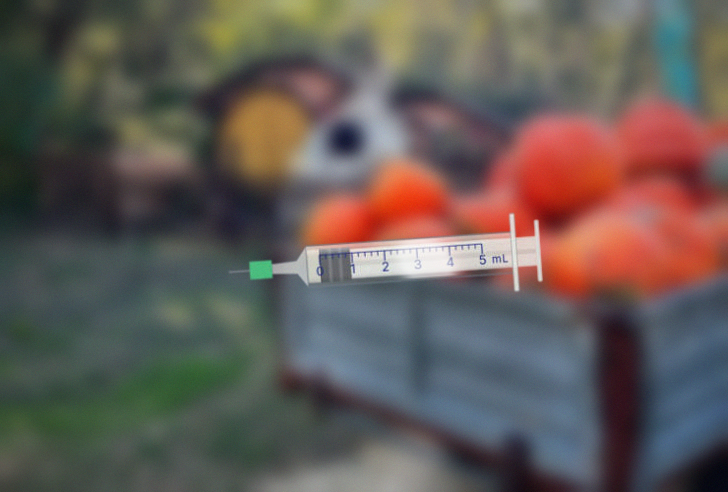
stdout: 0 (mL)
